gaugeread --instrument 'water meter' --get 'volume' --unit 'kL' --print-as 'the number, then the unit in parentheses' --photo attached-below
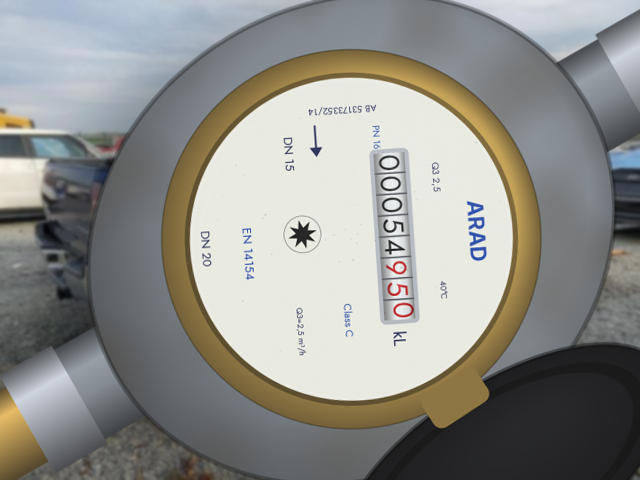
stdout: 54.950 (kL)
